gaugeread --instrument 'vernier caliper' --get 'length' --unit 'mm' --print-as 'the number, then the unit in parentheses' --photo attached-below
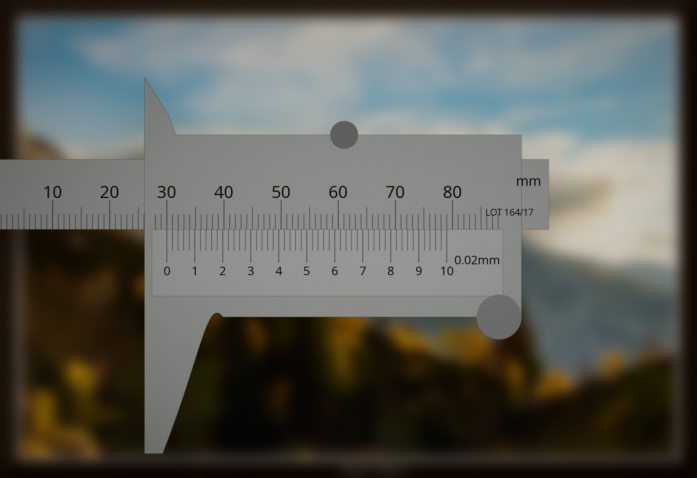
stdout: 30.0 (mm)
